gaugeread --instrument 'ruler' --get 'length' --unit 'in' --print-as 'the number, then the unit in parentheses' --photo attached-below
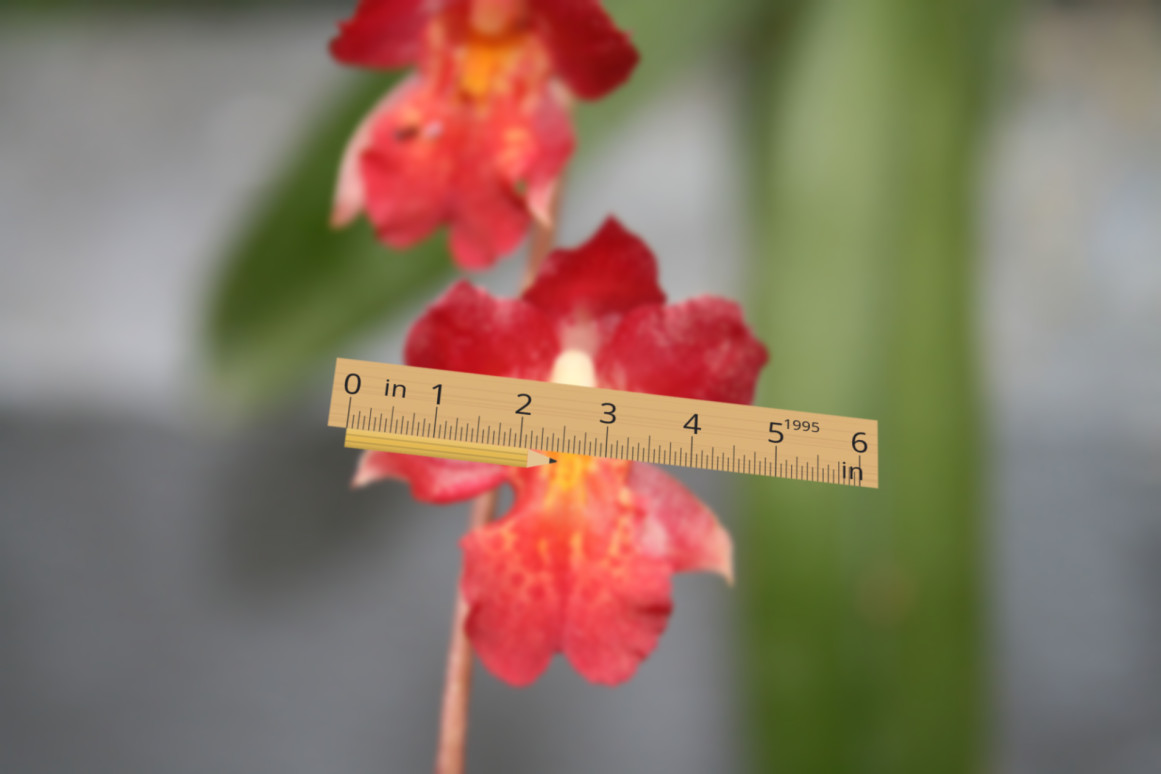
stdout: 2.4375 (in)
